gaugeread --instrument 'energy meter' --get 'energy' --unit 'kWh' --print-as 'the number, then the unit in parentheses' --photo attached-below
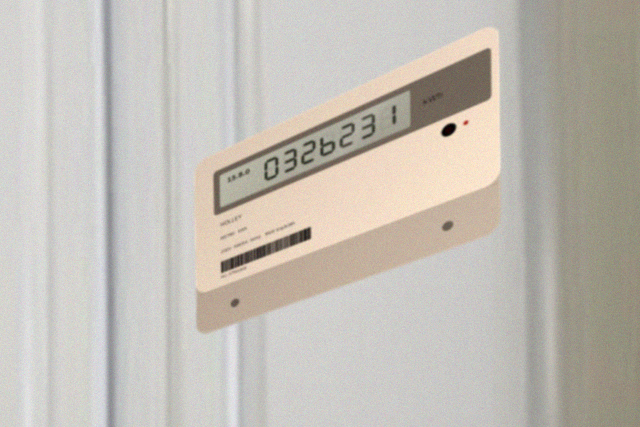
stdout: 326231 (kWh)
